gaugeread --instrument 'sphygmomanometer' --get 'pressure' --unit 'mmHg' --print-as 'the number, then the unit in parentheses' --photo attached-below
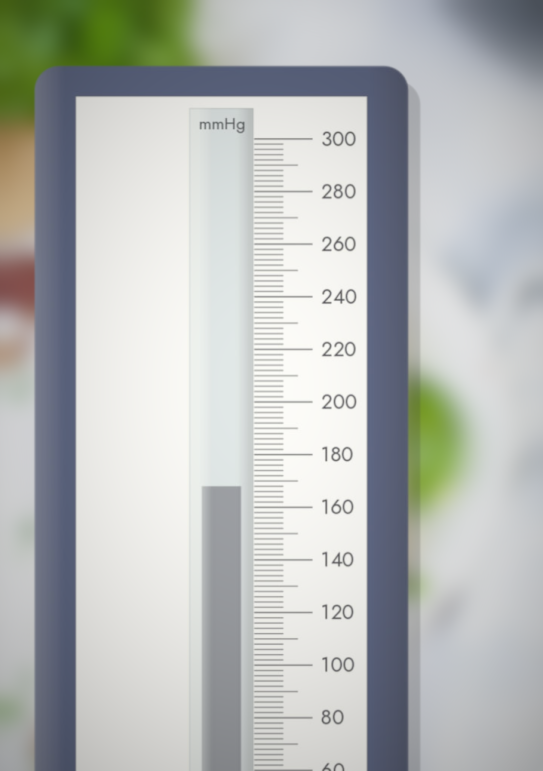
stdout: 168 (mmHg)
